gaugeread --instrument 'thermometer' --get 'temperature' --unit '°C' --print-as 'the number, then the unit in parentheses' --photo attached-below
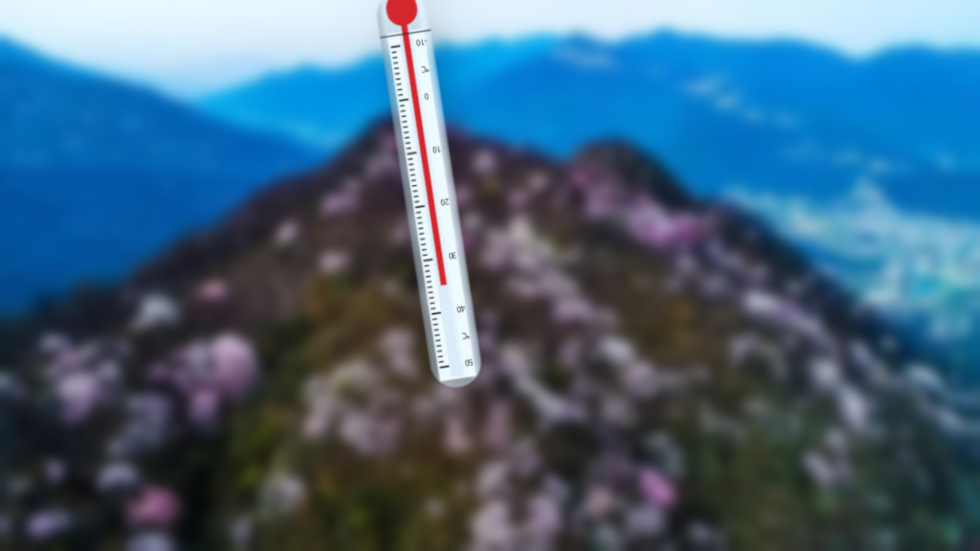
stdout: 35 (°C)
